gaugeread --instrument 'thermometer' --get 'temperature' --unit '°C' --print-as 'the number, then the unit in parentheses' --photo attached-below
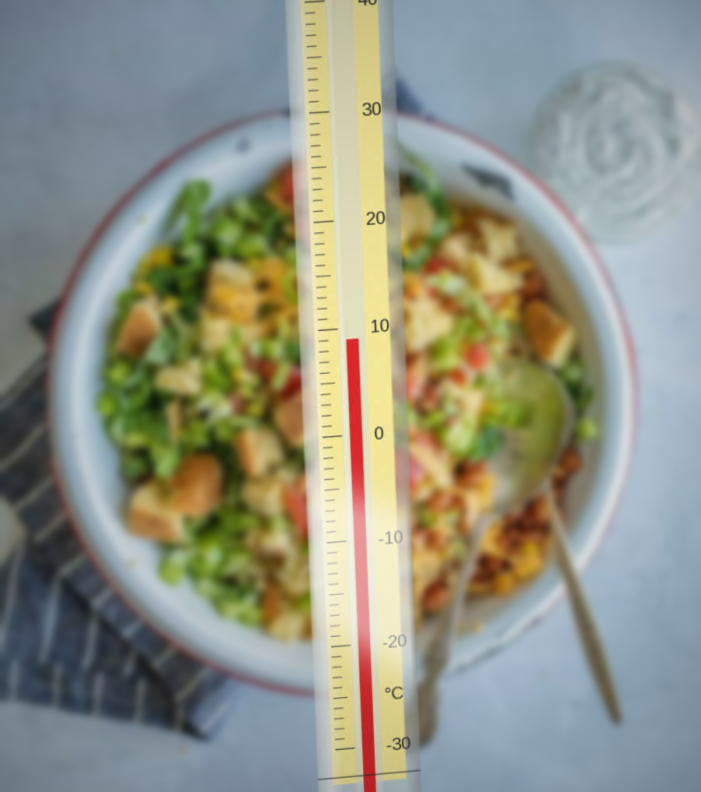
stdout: 9 (°C)
